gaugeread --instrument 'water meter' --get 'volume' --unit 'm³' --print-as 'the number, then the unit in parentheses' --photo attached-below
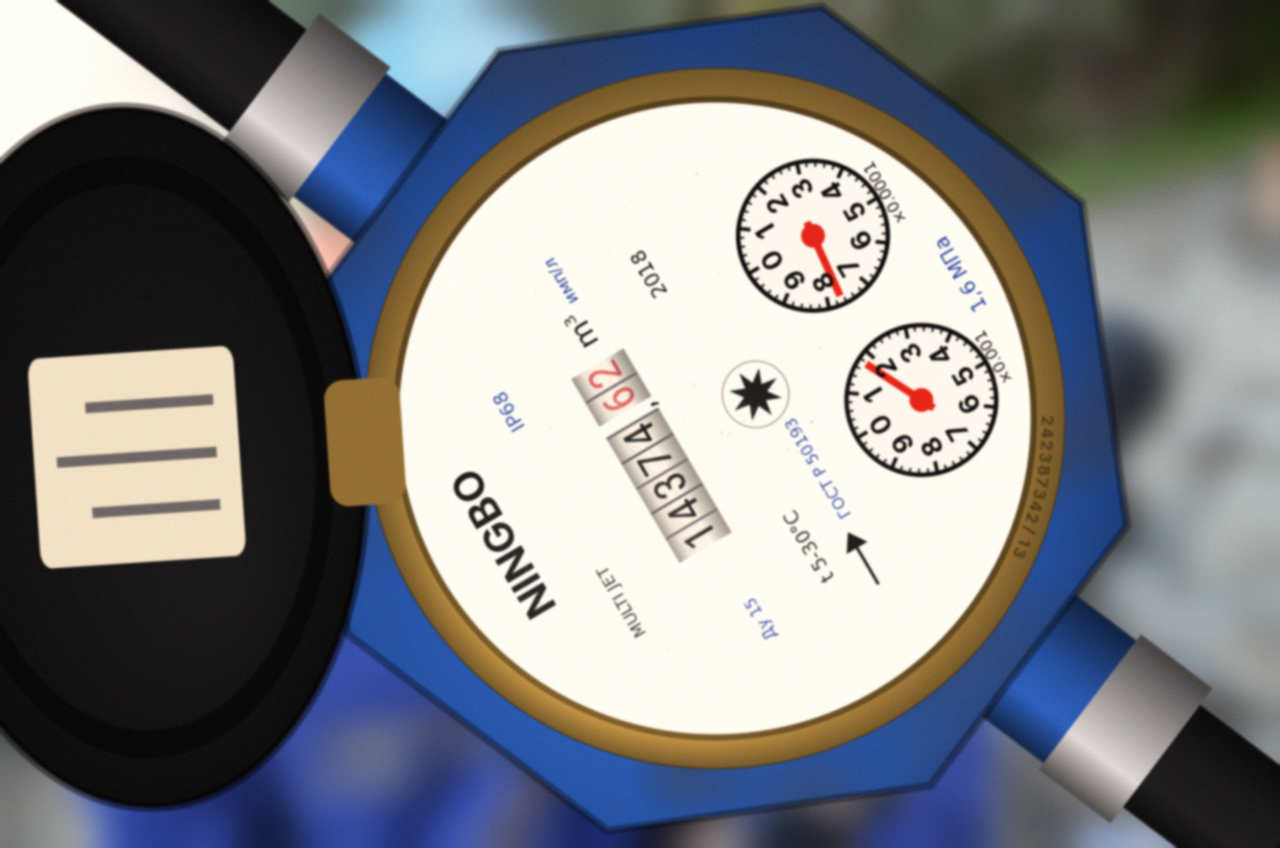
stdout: 14374.6217 (m³)
